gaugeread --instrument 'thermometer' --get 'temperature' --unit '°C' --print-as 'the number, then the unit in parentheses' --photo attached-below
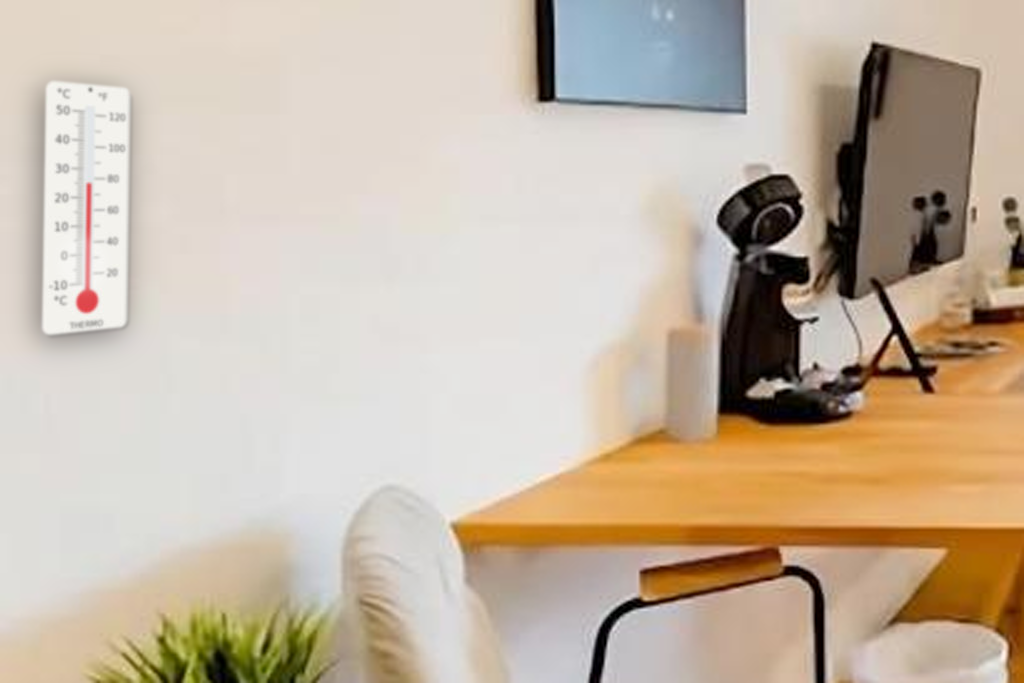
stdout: 25 (°C)
